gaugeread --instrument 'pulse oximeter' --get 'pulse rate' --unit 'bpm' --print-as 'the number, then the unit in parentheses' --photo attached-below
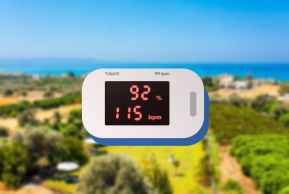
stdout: 115 (bpm)
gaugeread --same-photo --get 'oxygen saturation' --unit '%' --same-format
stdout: 92 (%)
